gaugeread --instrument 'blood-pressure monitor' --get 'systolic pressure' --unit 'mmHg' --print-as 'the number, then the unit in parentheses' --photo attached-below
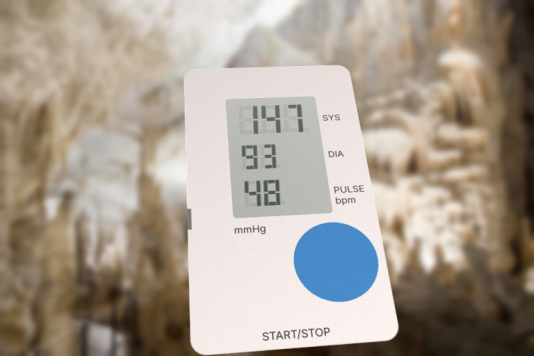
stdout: 147 (mmHg)
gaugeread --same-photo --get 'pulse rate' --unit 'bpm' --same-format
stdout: 48 (bpm)
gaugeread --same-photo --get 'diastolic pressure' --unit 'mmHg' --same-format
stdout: 93 (mmHg)
